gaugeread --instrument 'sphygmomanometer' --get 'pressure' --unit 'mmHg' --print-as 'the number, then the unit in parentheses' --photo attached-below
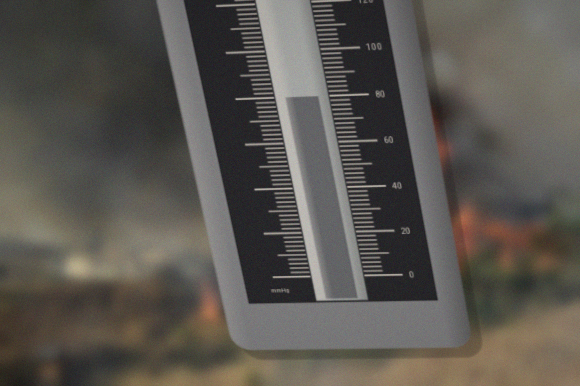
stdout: 80 (mmHg)
